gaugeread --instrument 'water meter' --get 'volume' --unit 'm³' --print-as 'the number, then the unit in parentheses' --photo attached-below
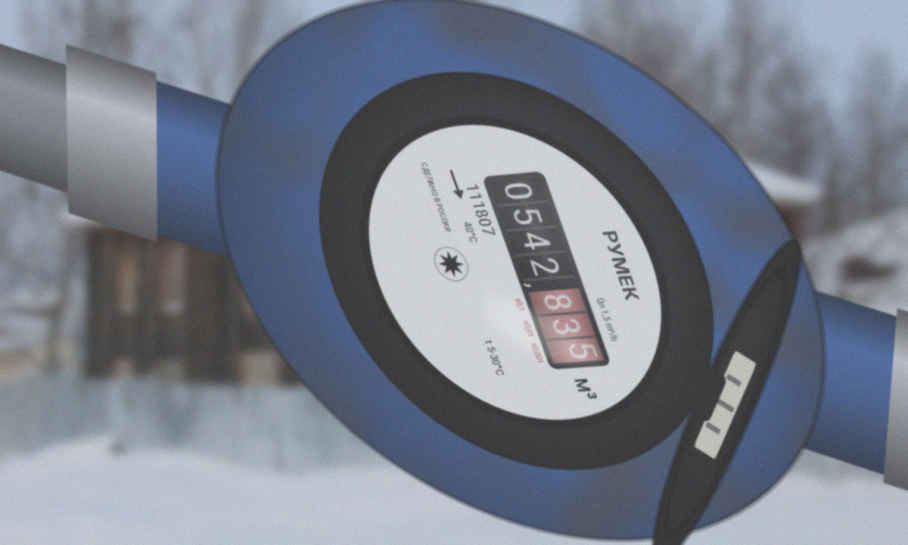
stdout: 542.835 (m³)
